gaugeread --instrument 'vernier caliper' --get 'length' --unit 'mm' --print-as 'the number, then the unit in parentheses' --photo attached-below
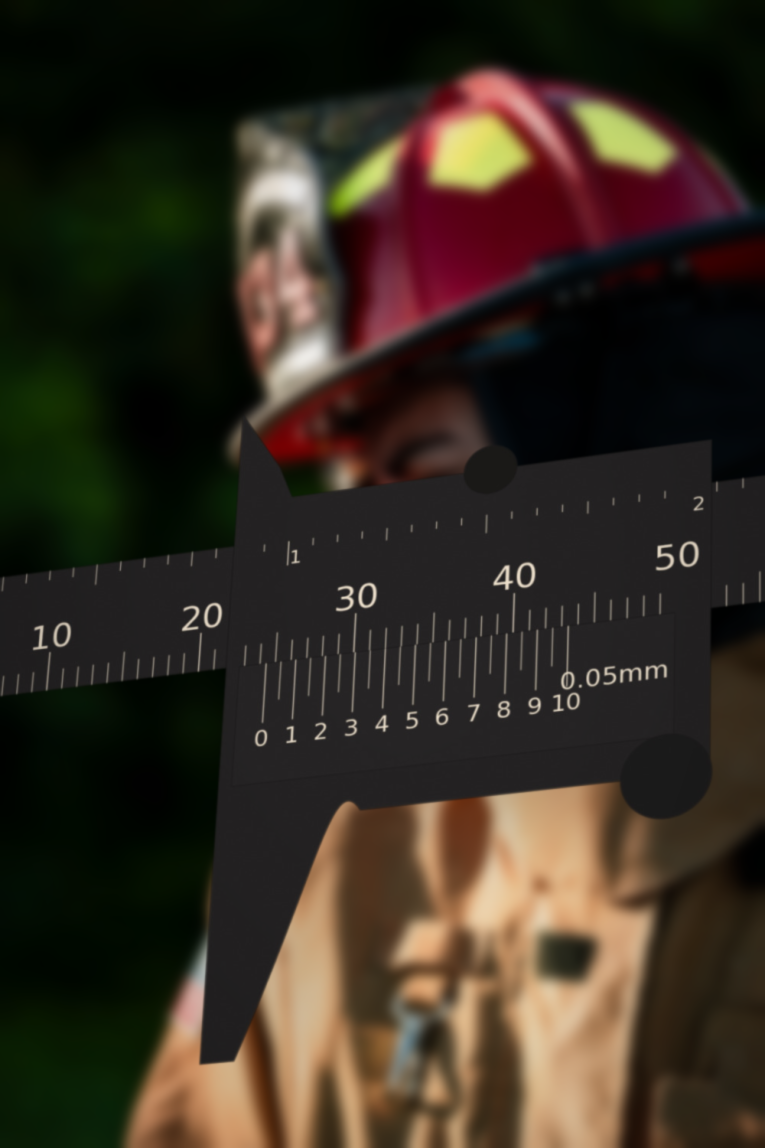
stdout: 24.4 (mm)
